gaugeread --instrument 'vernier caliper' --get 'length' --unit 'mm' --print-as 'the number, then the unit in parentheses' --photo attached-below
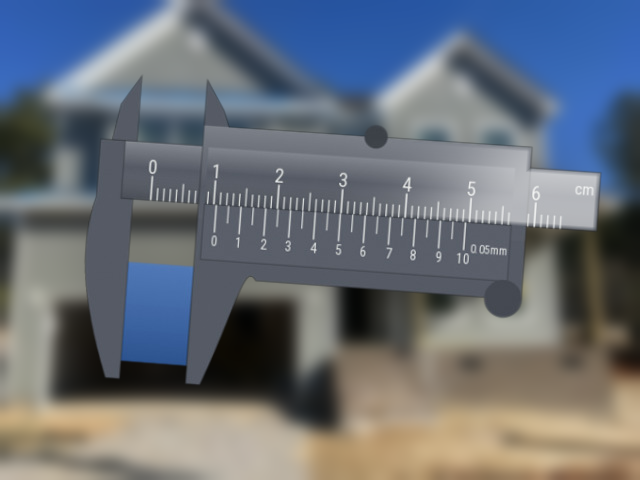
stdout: 10.4 (mm)
